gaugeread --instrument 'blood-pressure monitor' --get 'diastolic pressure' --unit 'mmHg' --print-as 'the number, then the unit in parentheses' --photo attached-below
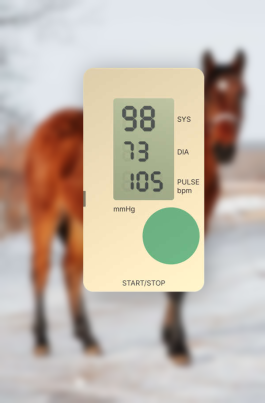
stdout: 73 (mmHg)
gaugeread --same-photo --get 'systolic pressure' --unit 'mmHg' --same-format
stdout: 98 (mmHg)
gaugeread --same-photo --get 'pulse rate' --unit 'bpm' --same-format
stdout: 105 (bpm)
